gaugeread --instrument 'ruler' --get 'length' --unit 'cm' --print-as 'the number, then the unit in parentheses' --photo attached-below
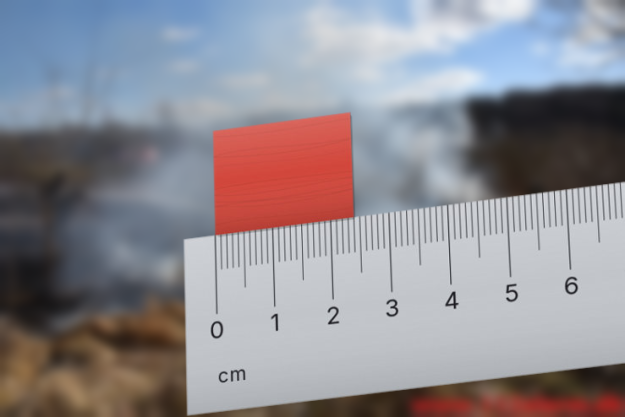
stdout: 2.4 (cm)
